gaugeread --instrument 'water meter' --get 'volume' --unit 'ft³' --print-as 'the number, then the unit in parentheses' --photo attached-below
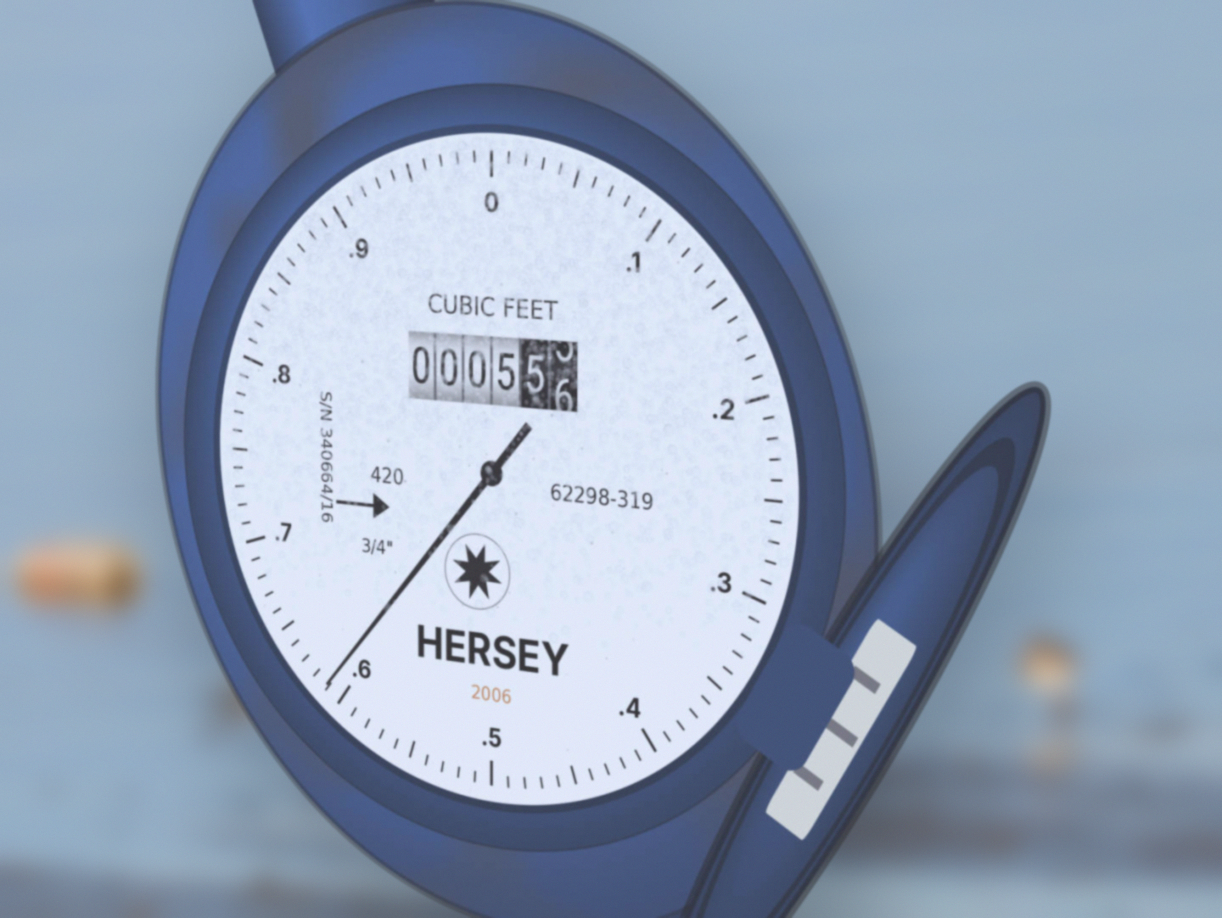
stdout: 555.61 (ft³)
